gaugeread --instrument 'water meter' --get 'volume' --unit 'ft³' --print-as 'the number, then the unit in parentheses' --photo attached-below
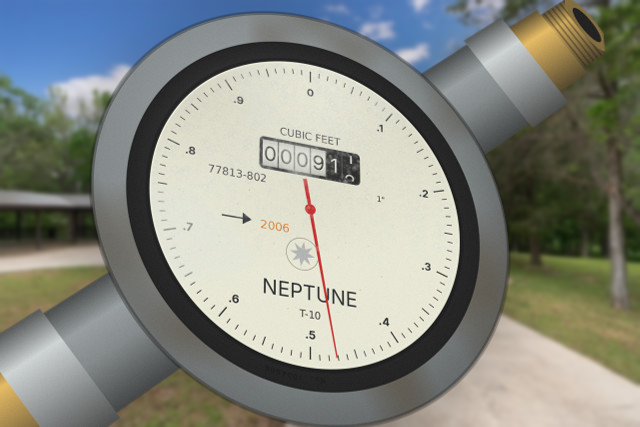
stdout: 911.47 (ft³)
